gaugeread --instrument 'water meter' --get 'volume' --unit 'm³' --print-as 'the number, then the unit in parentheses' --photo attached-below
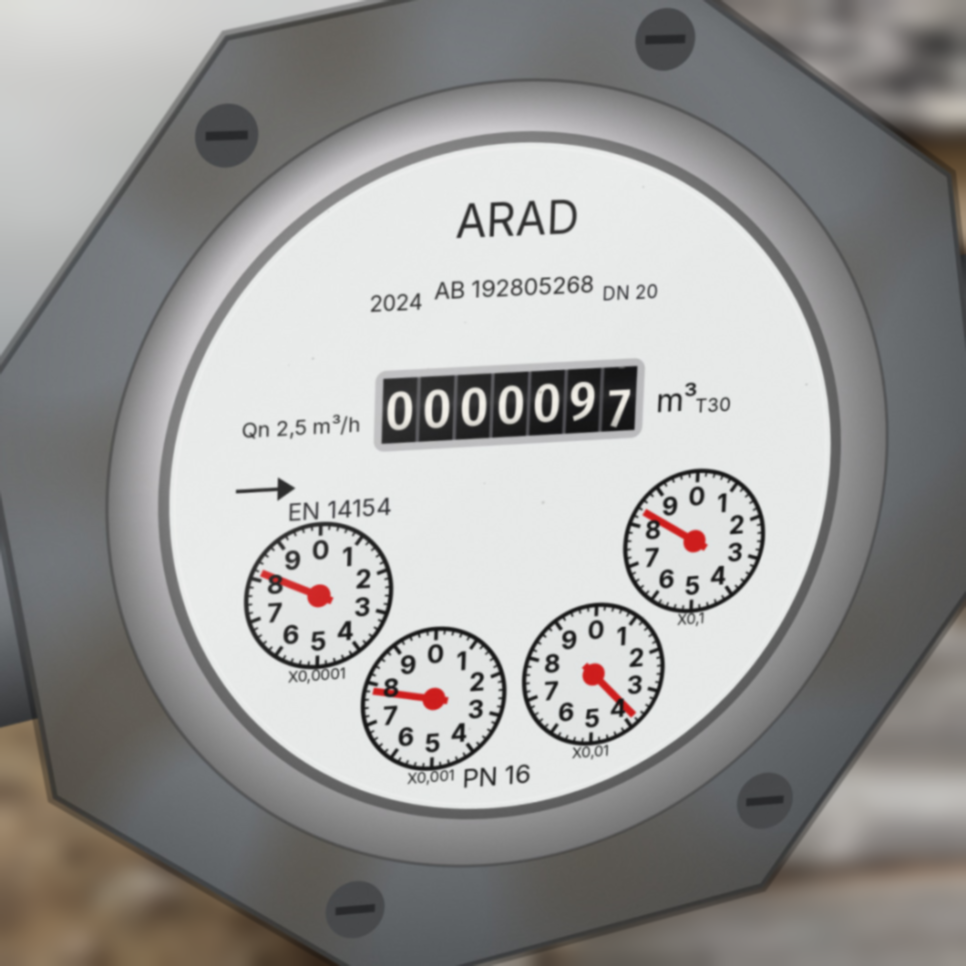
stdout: 96.8378 (m³)
